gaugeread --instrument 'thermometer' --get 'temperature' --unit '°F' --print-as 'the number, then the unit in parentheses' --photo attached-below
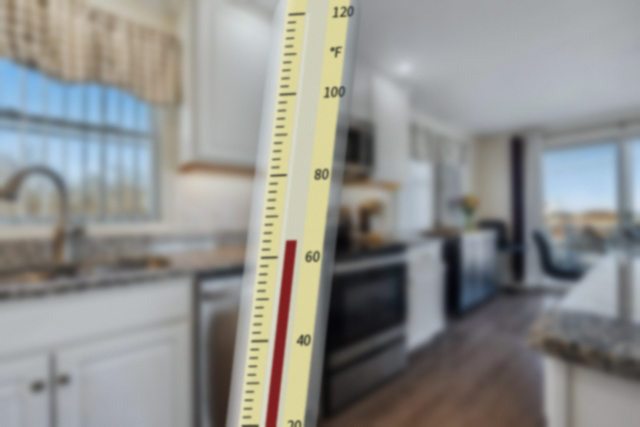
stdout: 64 (°F)
